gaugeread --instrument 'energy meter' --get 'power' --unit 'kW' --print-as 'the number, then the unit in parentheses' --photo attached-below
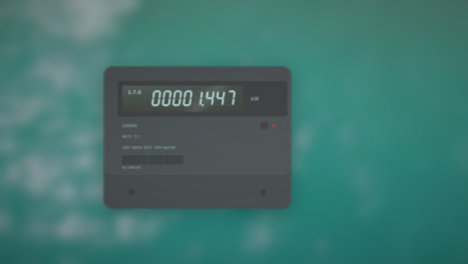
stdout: 1.447 (kW)
